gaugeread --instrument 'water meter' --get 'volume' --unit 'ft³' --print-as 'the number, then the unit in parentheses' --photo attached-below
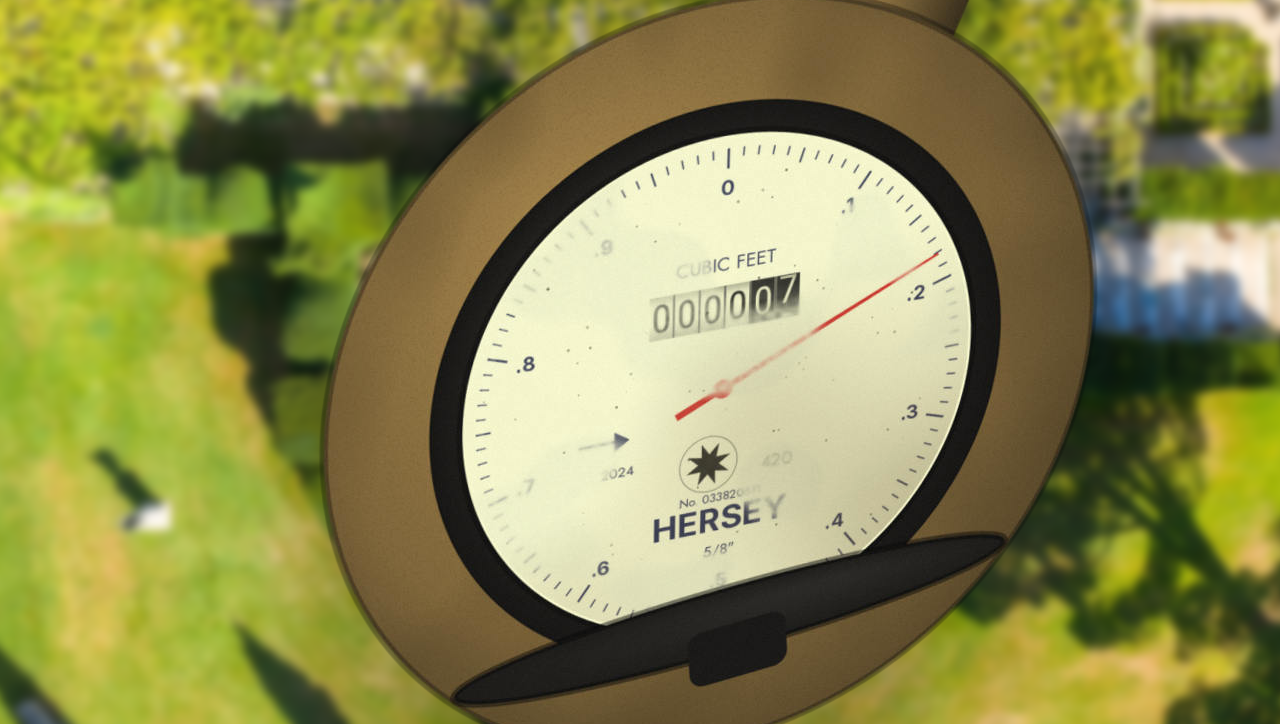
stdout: 7.18 (ft³)
